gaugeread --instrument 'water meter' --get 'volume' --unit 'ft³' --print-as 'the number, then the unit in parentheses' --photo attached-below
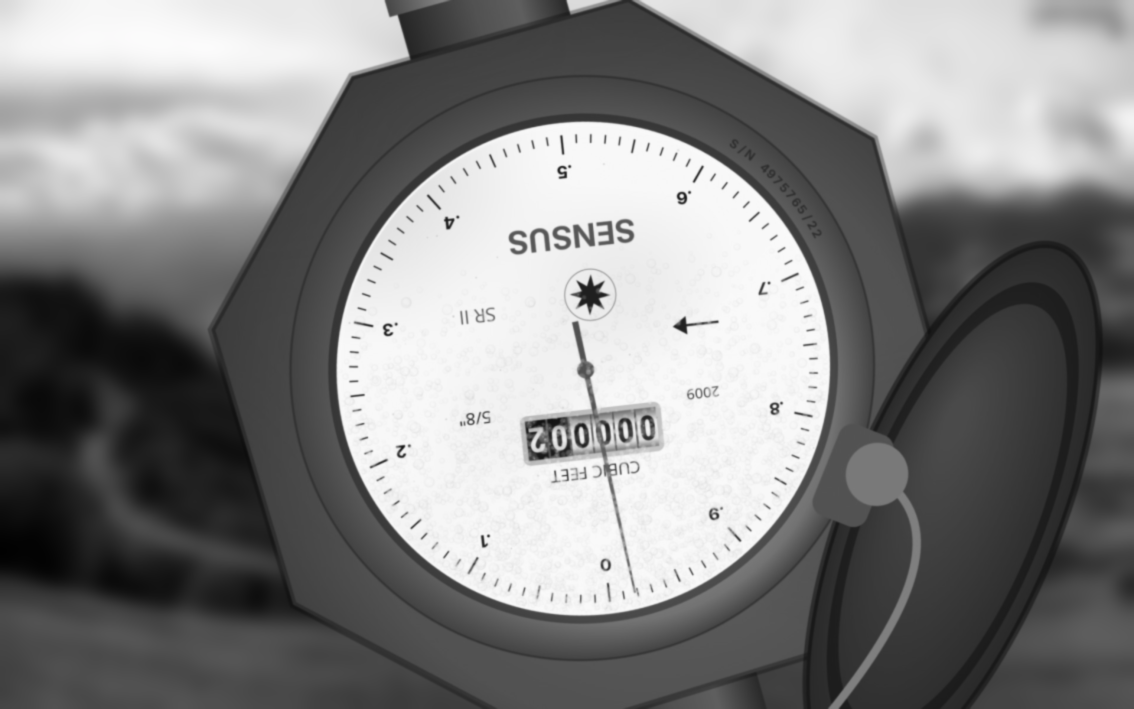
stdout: 1.98 (ft³)
